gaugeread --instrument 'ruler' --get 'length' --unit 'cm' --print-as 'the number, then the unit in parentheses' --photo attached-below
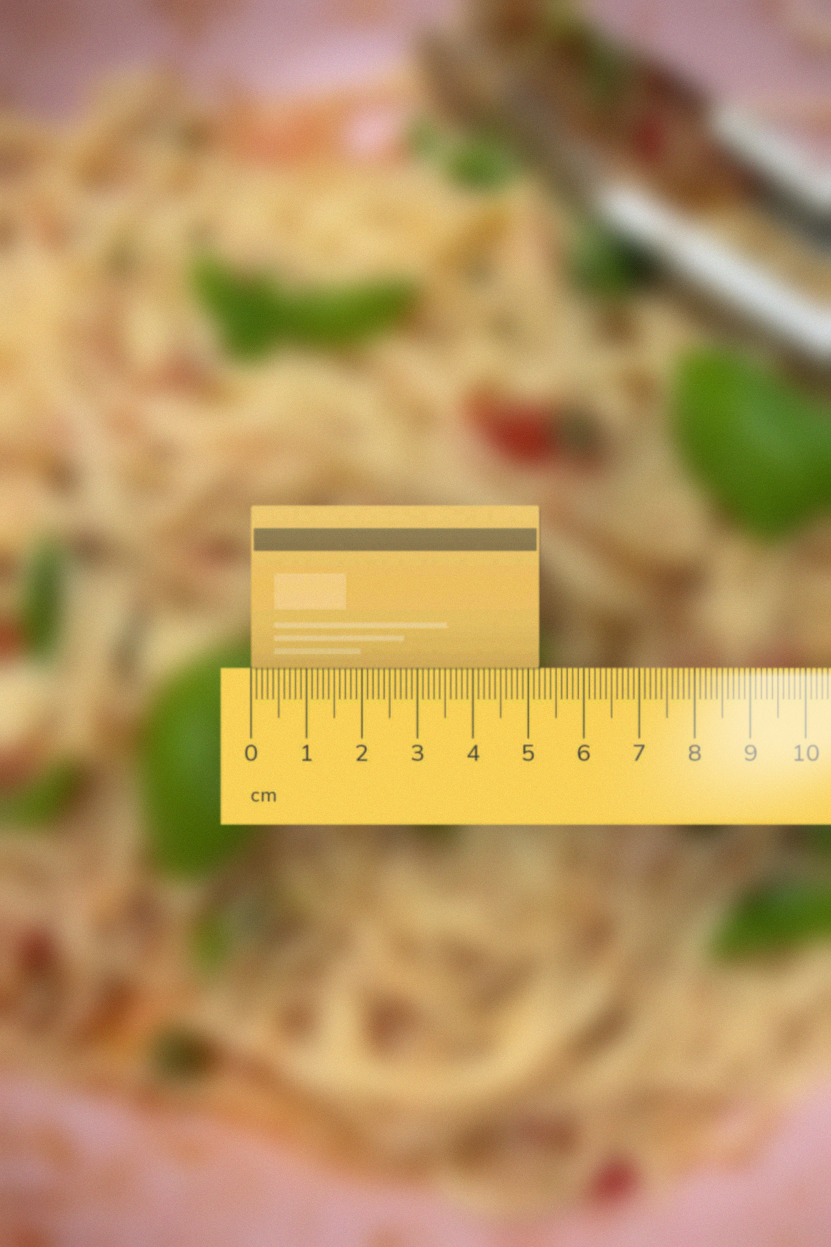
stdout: 5.2 (cm)
